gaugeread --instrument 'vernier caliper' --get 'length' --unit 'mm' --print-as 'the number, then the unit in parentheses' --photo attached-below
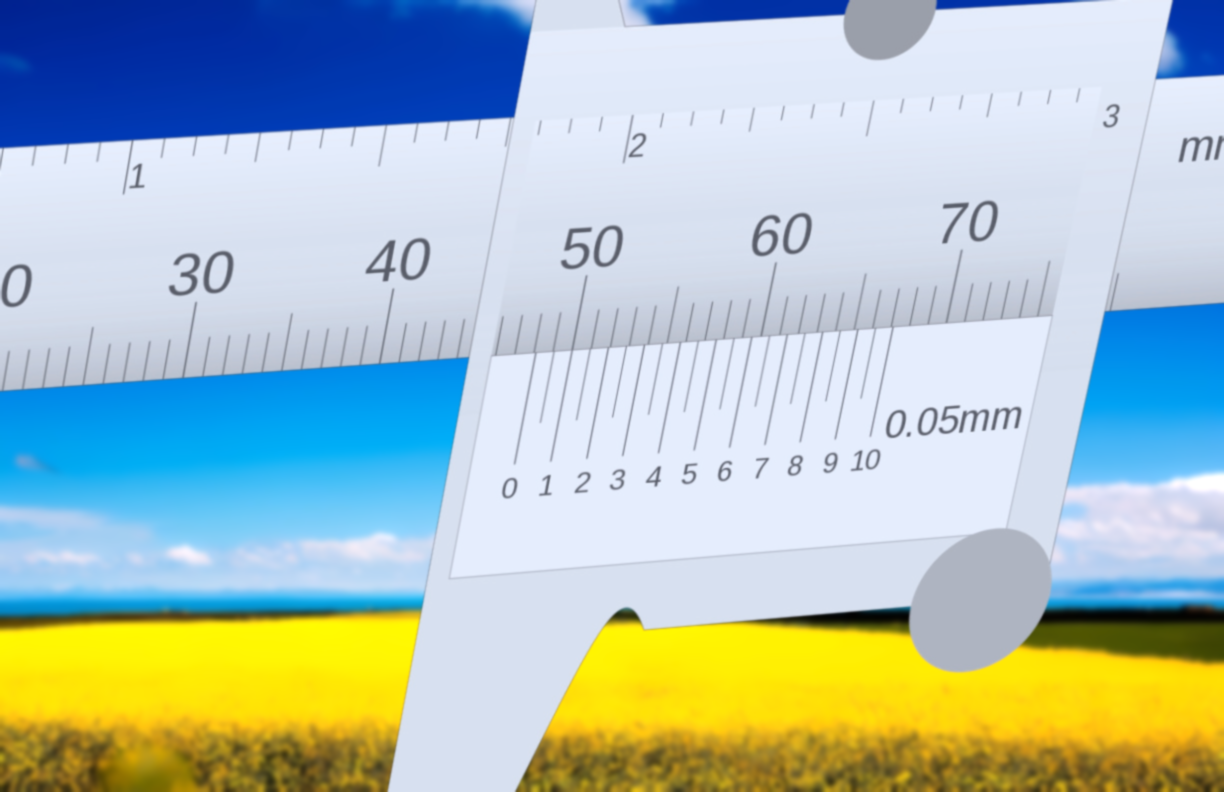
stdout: 48.1 (mm)
